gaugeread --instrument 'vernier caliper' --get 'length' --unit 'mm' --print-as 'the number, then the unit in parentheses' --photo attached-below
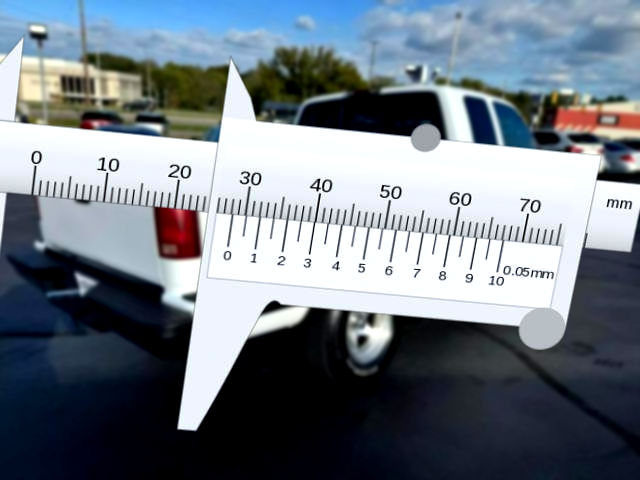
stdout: 28.2 (mm)
